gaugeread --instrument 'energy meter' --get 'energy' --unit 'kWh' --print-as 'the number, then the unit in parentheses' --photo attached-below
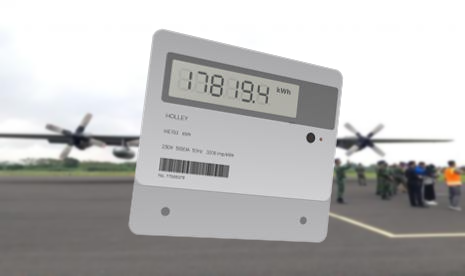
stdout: 17819.4 (kWh)
